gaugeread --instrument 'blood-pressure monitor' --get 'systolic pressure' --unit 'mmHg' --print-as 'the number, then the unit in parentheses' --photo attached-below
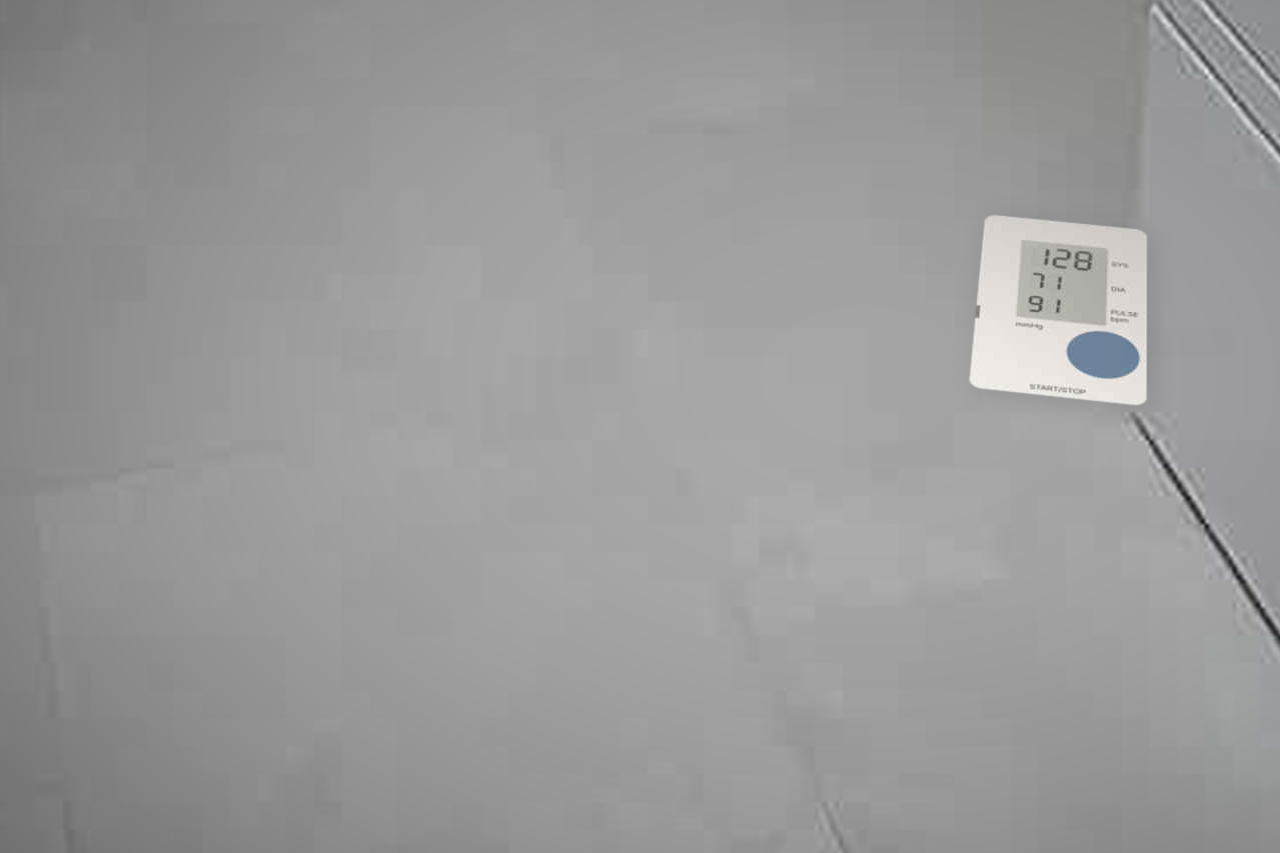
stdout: 128 (mmHg)
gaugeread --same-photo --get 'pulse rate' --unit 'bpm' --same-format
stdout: 91 (bpm)
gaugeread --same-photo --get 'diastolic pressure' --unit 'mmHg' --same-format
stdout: 71 (mmHg)
